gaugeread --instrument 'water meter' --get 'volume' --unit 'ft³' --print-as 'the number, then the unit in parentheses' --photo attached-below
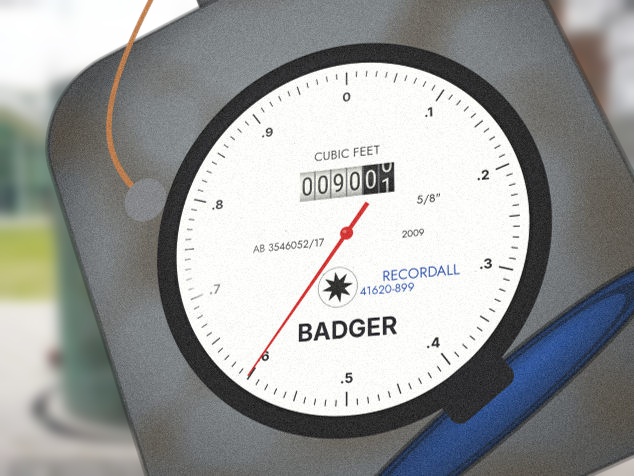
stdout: 9000.60 (ft³)
